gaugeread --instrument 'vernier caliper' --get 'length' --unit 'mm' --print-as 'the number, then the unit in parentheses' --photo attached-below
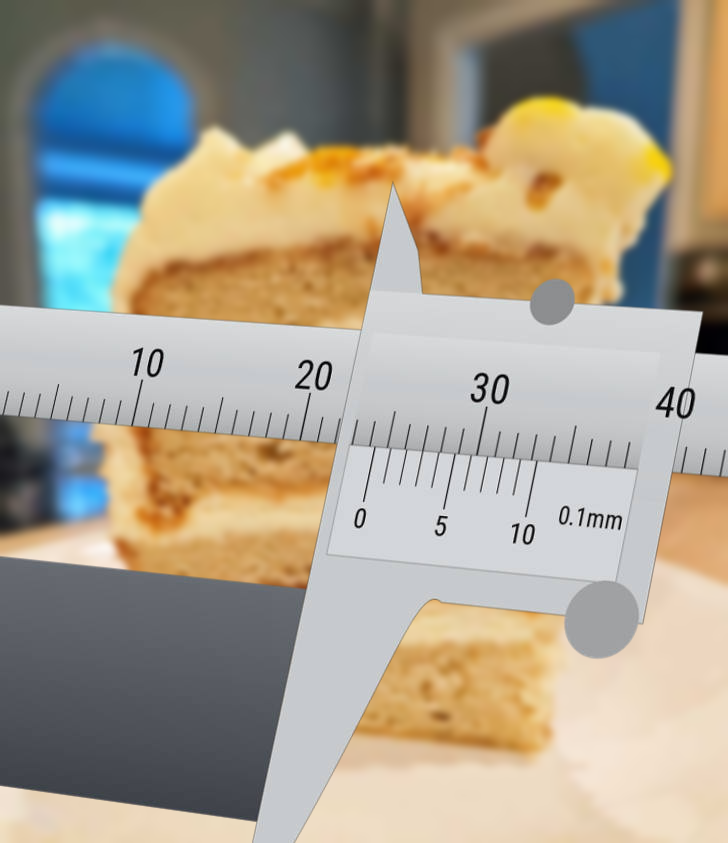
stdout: 24.3 (mm)
